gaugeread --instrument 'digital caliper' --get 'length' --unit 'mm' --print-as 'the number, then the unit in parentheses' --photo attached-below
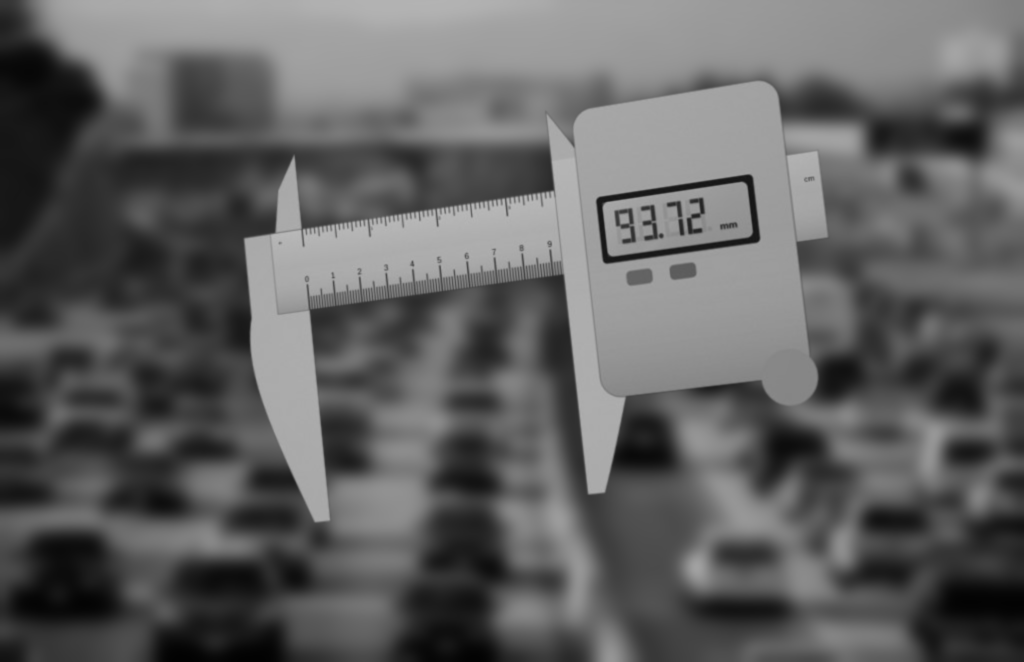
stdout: 93.72 (mm)
